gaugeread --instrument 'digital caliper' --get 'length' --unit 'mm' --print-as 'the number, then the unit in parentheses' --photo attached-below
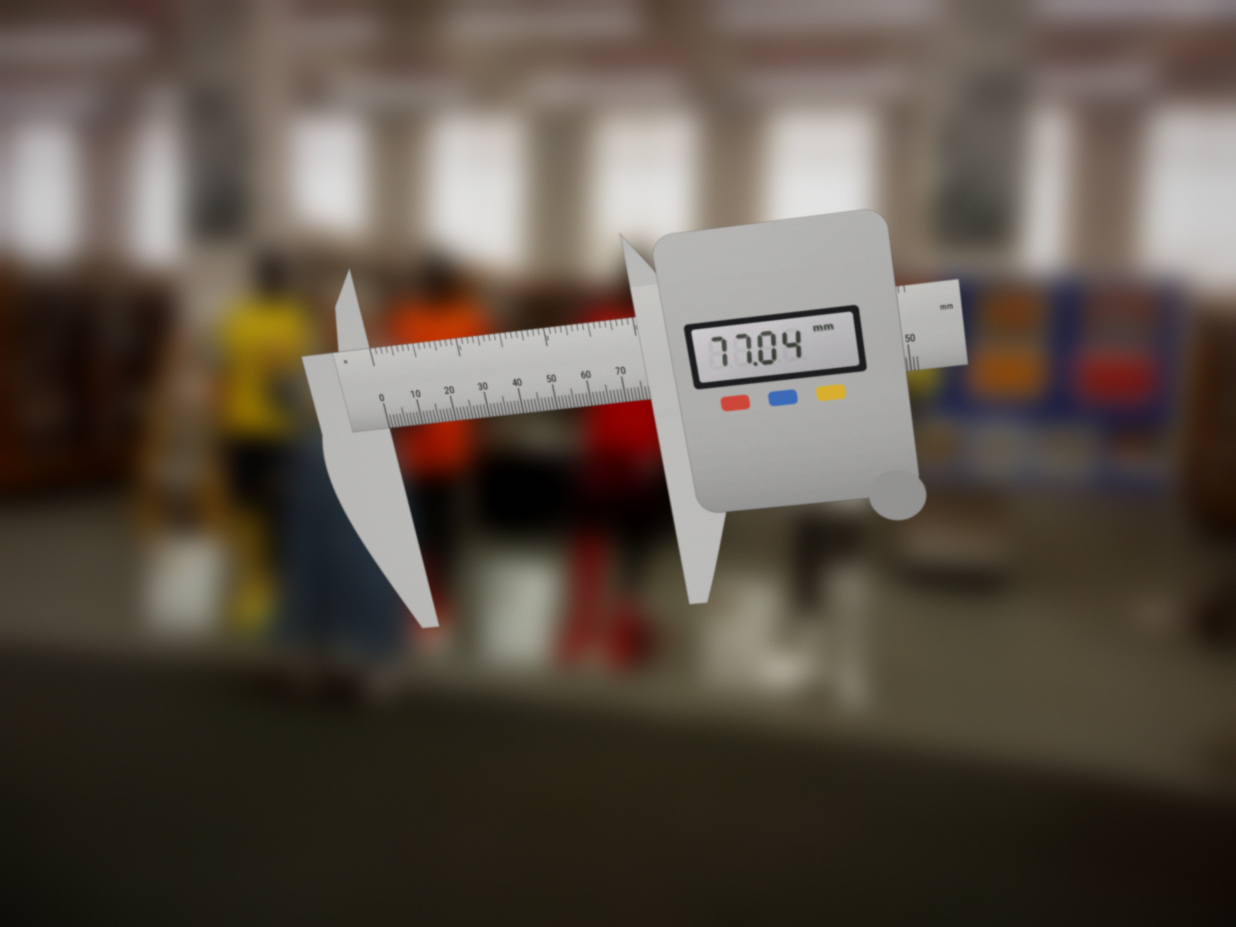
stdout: 77.04 (mm)
